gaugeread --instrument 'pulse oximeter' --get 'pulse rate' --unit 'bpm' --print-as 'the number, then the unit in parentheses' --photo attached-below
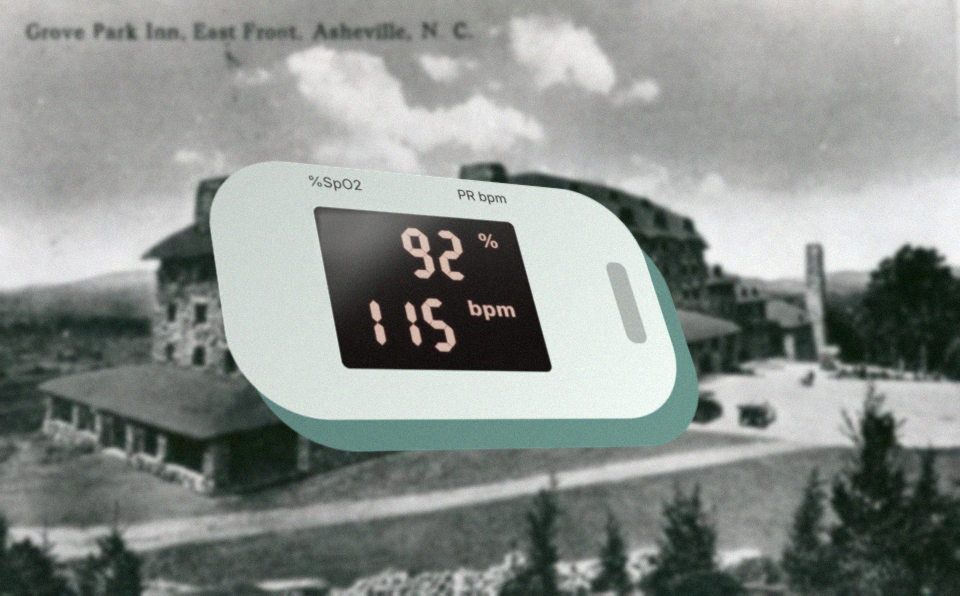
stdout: 115 (bpm)
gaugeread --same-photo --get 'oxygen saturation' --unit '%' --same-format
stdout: 92 (%)
